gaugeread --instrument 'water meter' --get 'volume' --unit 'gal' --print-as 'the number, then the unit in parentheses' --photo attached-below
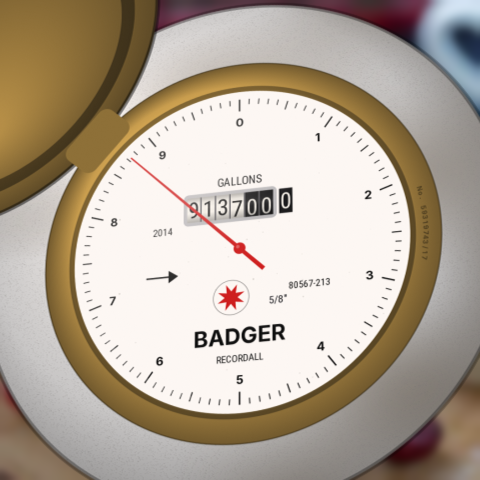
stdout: 9136998.7 (gal)
